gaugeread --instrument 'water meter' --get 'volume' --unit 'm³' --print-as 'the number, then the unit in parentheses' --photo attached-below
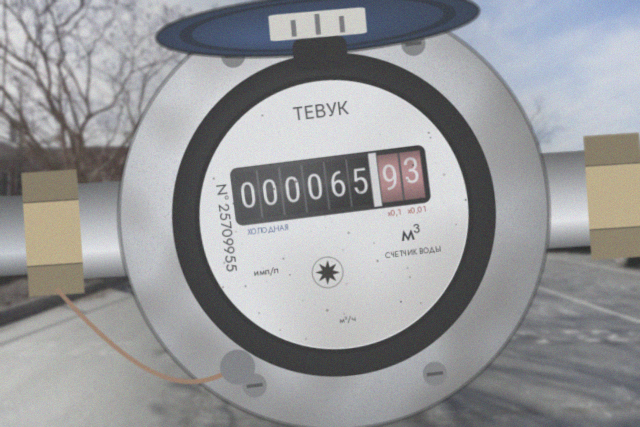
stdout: 65.93 (m³)
